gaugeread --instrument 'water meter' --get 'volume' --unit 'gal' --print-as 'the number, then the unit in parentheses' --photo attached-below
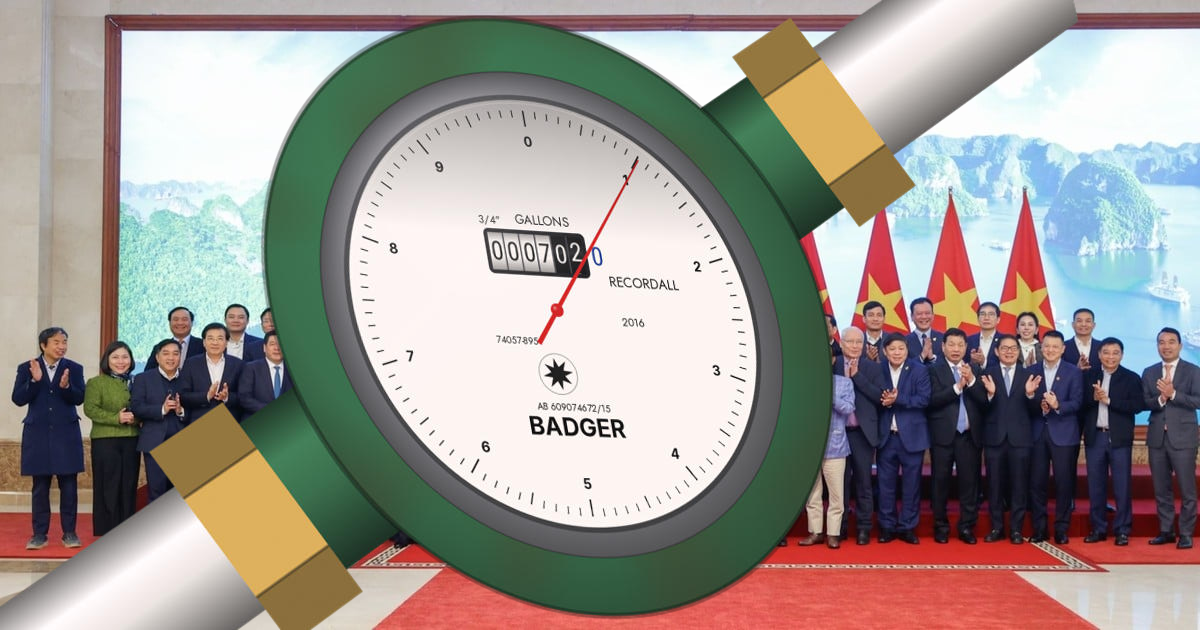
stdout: 7021.0 (gal)
